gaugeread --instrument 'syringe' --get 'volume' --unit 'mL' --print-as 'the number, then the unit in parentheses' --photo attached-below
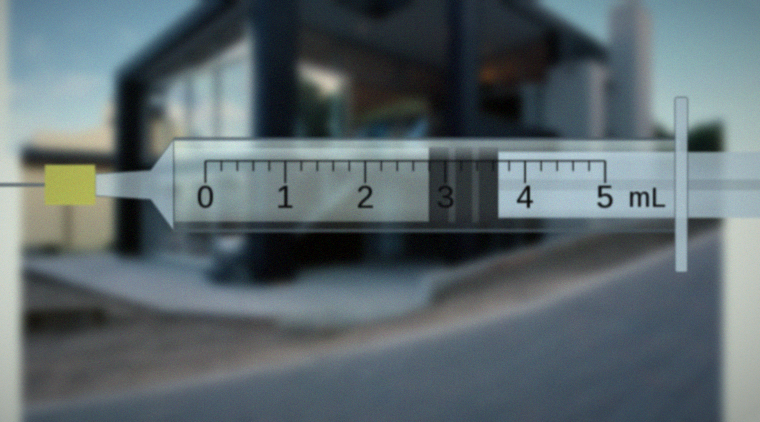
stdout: 2.8 (mL)
